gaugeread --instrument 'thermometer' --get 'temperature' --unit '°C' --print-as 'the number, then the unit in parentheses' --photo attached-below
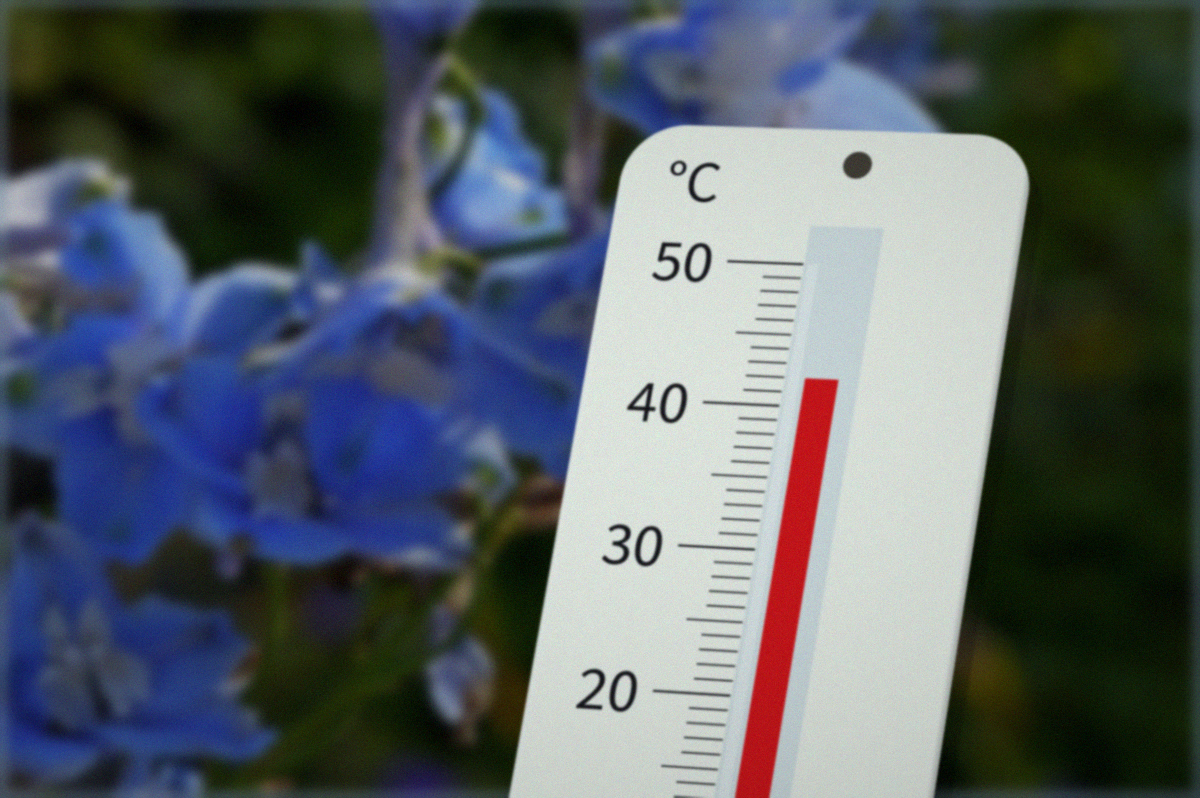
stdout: 42 (°C)
